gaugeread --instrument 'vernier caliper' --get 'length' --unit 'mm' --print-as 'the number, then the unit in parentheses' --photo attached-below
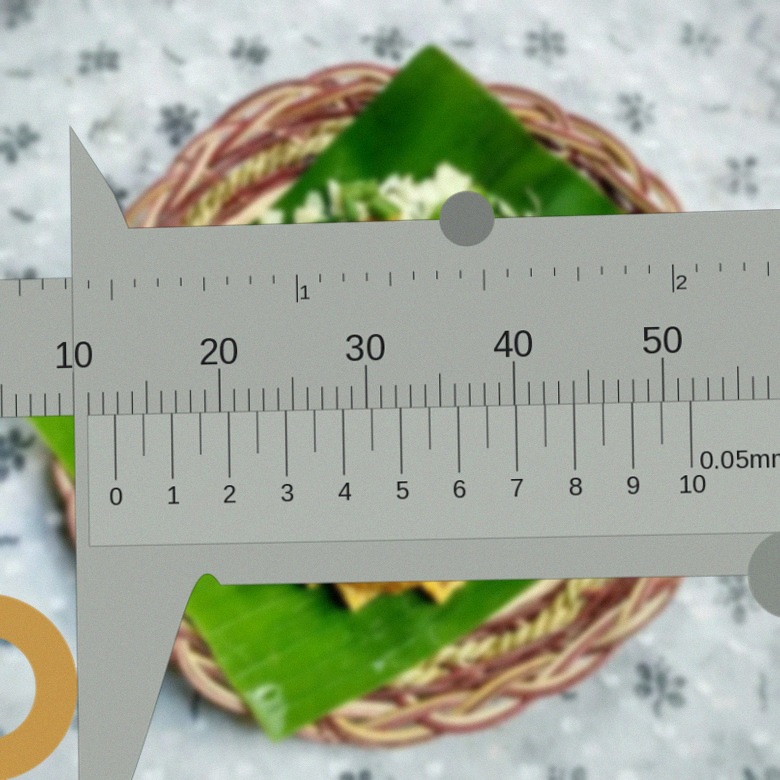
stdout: 12.8 (mm)
